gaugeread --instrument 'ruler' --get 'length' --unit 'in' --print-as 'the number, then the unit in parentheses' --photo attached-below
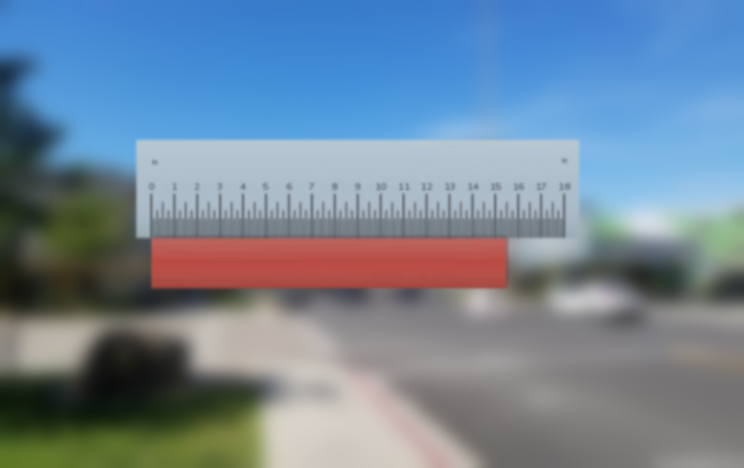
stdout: 15.5 (in)
